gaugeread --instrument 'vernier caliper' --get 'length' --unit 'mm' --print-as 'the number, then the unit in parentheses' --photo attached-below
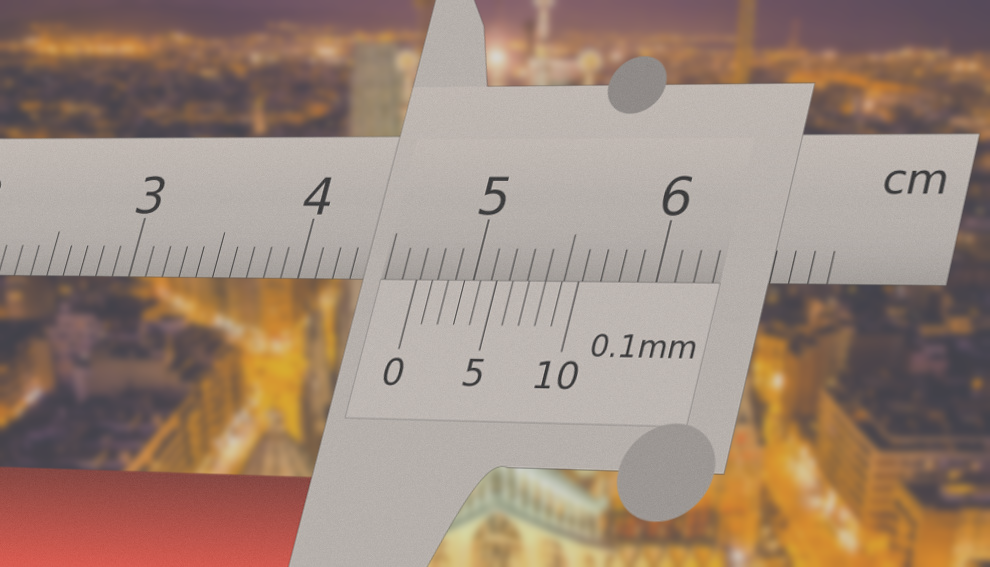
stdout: 46.8 (mm)
